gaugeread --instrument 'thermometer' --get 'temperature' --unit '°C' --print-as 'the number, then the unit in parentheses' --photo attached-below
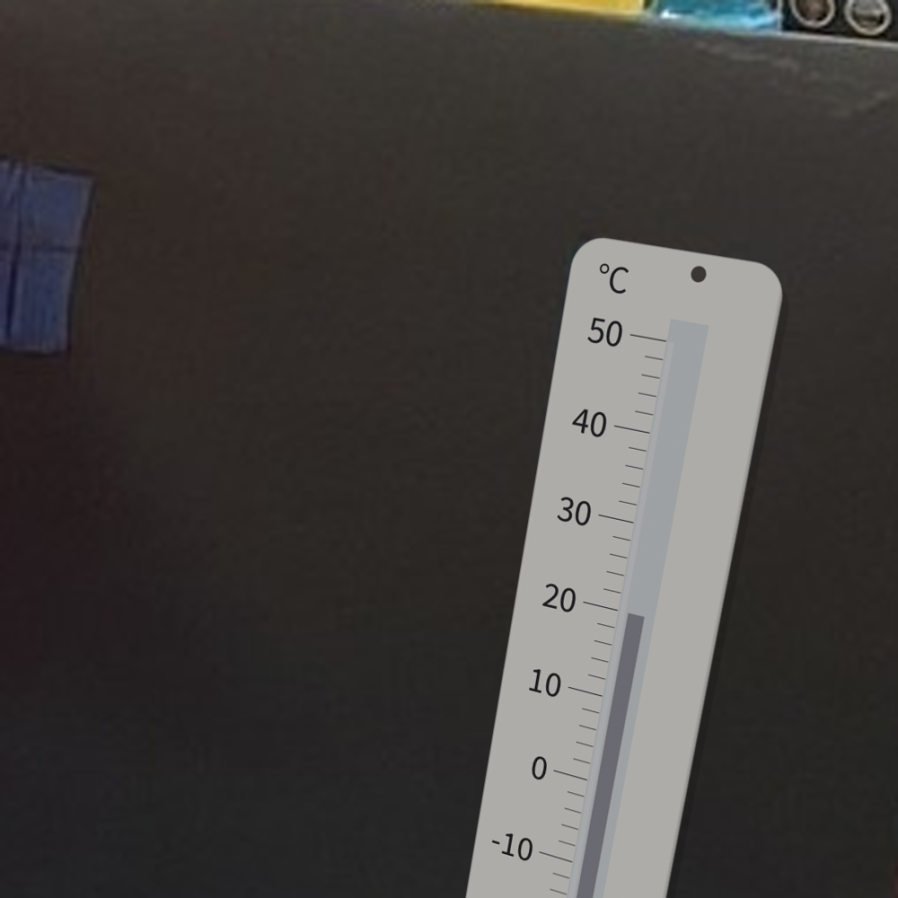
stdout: 20 (°C)
